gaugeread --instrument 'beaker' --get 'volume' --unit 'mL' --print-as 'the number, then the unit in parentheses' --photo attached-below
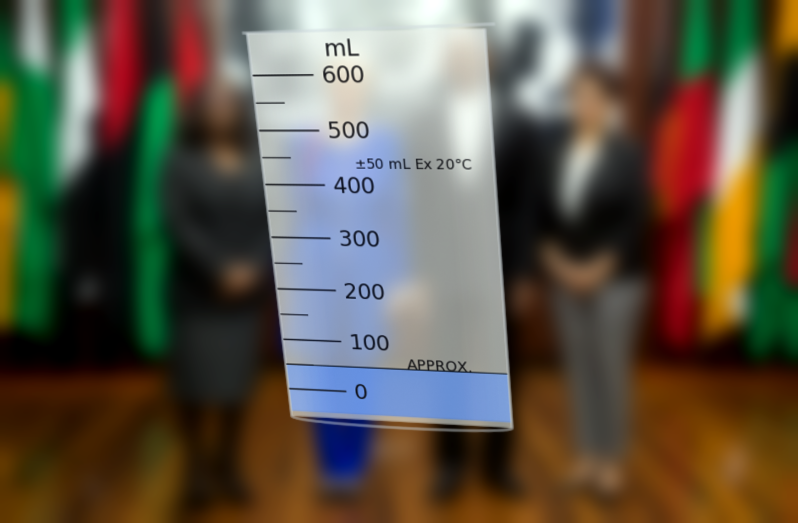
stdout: 50 (mL)
